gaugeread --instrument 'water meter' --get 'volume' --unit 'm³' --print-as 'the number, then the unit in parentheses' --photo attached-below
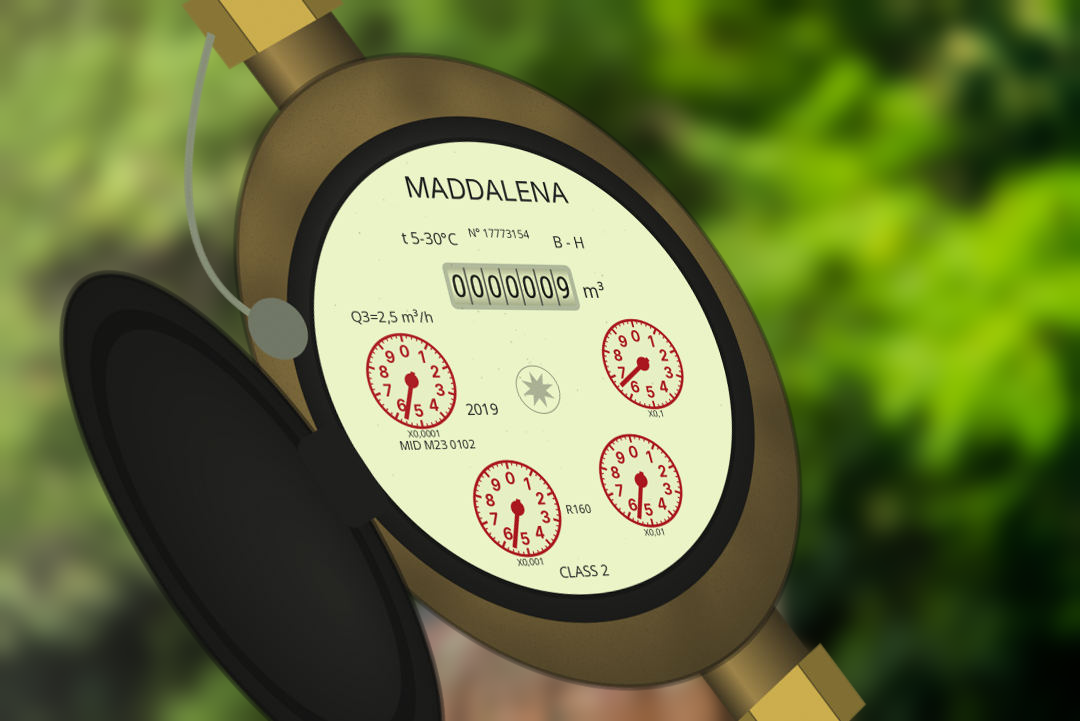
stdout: 9.6555 (m³)
